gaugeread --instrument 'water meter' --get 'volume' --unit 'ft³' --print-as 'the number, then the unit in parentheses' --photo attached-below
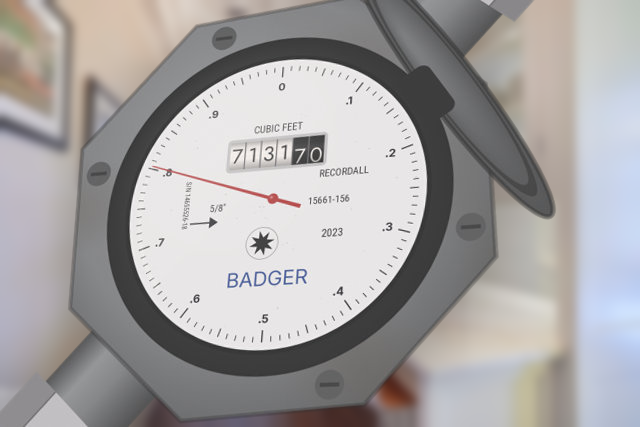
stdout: 713169.80 (ft³)
